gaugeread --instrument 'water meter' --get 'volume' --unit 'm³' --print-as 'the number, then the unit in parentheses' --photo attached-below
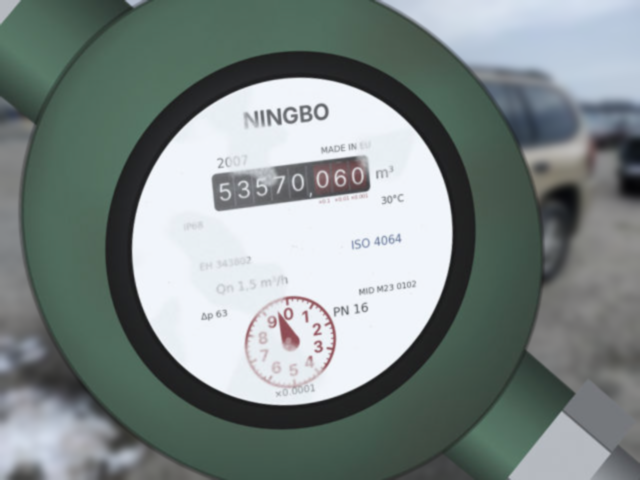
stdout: 53570.0599 (m³)
